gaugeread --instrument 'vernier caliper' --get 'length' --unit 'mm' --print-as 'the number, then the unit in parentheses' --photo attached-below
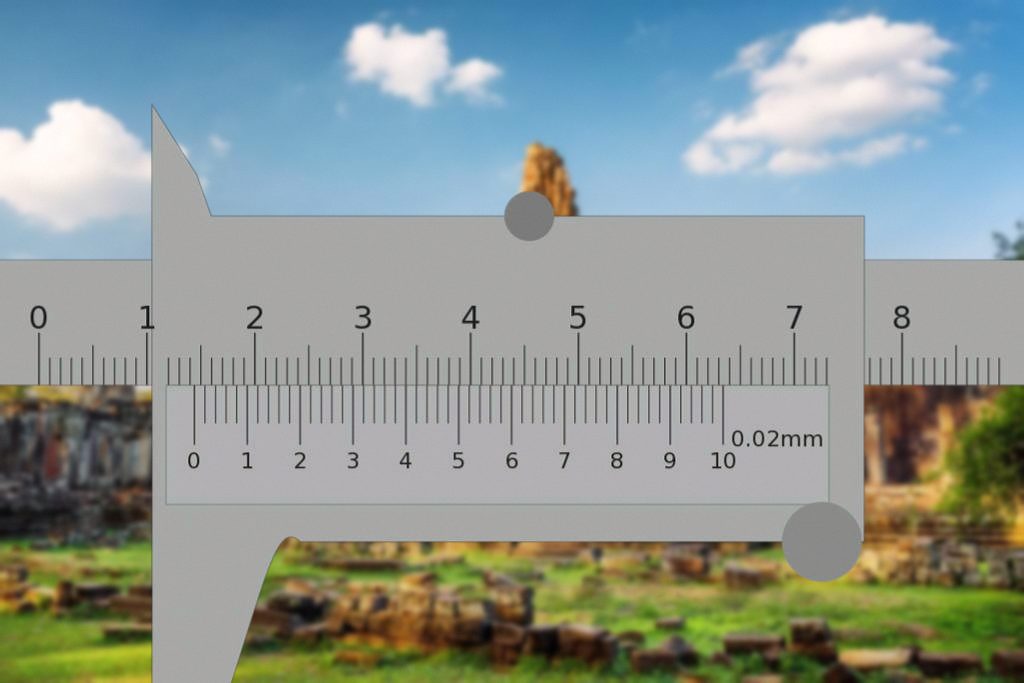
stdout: 14.4 (mm)
